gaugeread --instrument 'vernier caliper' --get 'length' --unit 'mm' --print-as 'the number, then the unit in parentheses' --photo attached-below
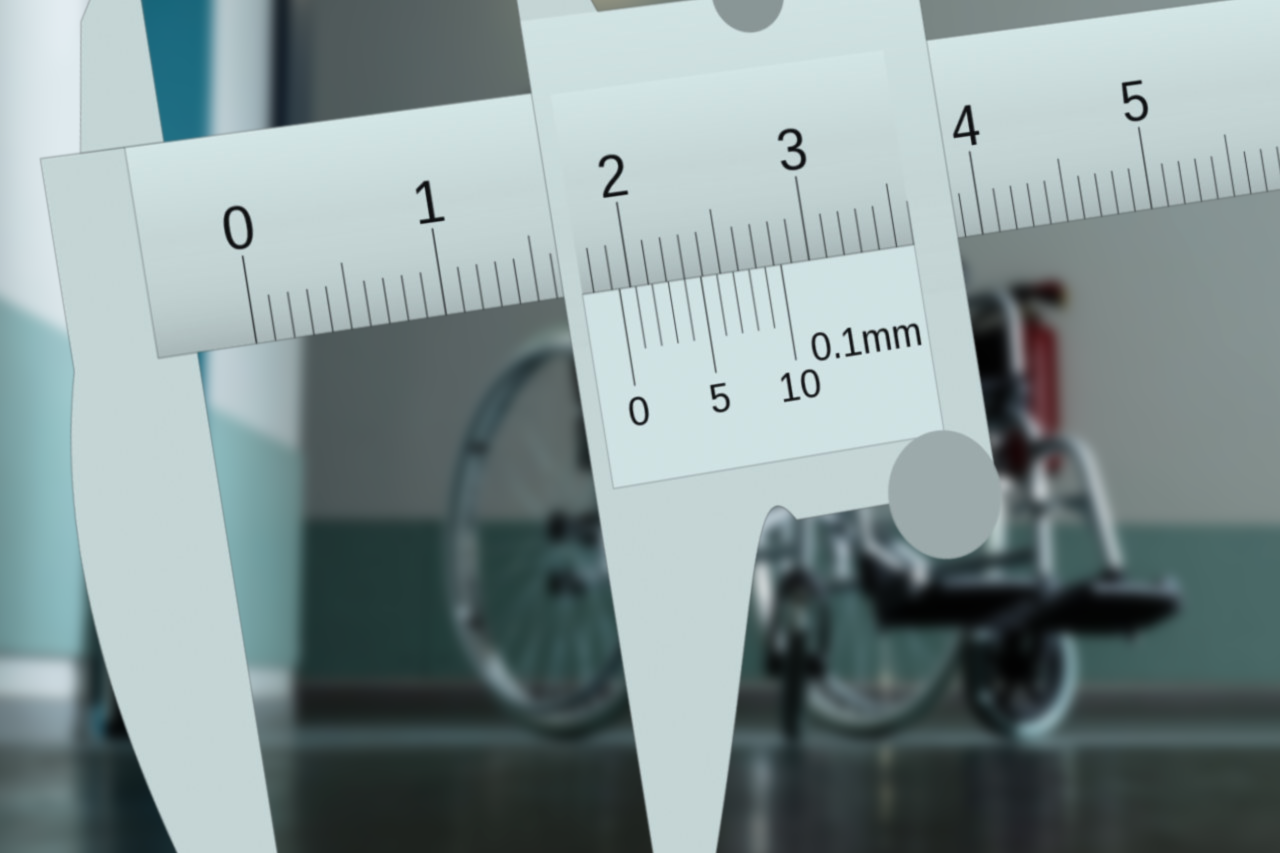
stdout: 19.4 (mm)
